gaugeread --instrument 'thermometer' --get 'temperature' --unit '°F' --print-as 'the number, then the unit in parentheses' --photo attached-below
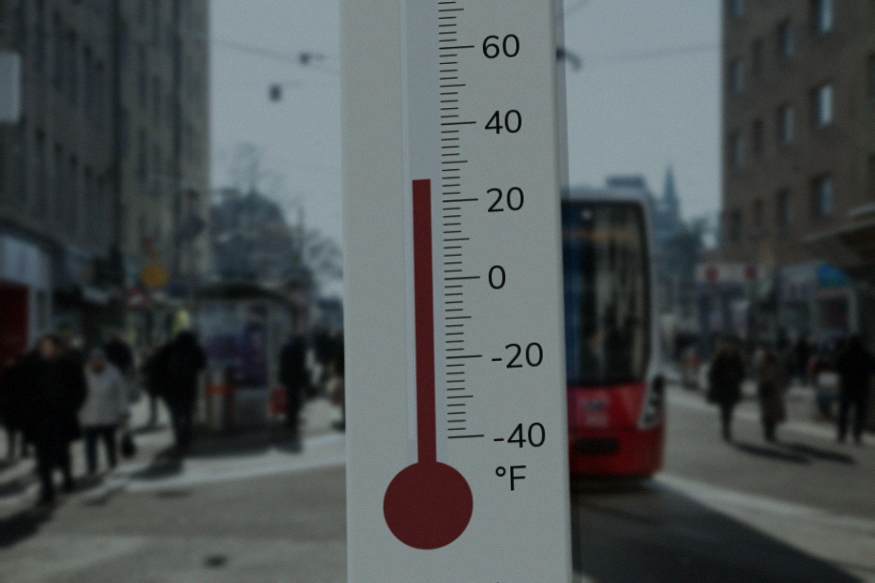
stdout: 26 (°F)
